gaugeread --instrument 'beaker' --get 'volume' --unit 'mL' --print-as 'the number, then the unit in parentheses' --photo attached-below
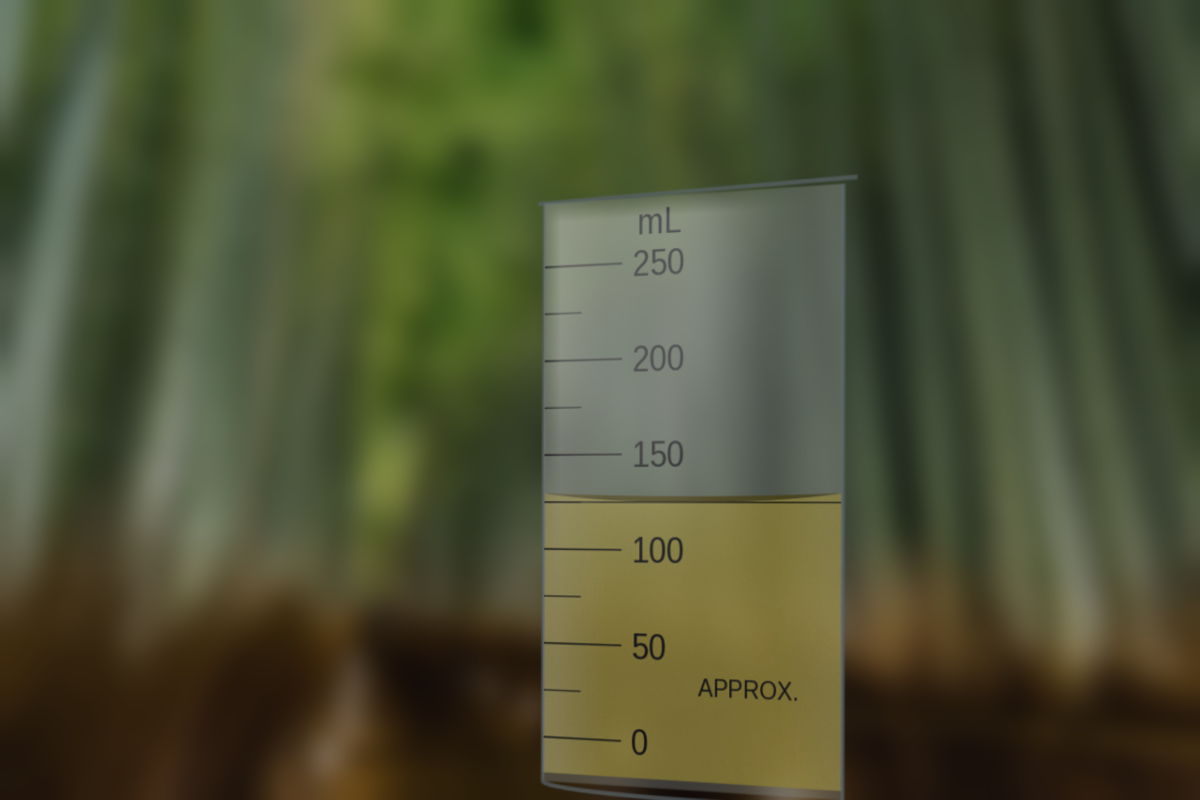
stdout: 125 (mL)
